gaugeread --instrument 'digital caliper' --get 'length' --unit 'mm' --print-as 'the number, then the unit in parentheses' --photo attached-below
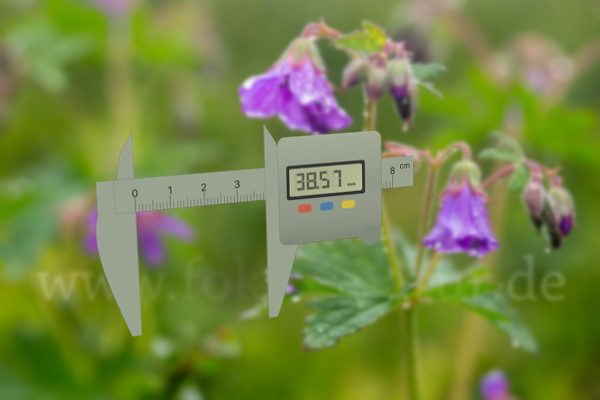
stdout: 38.57 (mm)
